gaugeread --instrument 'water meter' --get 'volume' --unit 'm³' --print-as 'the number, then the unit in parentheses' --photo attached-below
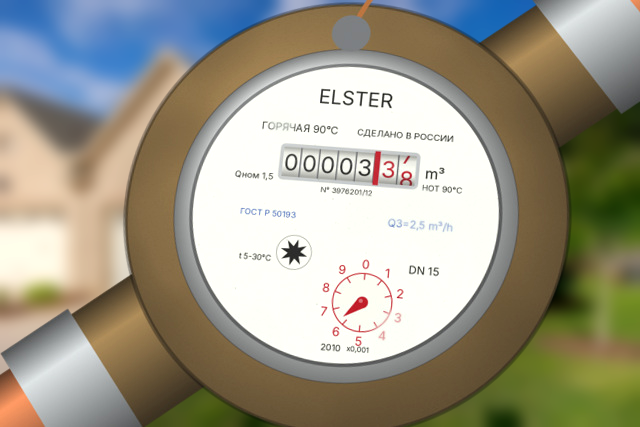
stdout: 3.376 (m³)
